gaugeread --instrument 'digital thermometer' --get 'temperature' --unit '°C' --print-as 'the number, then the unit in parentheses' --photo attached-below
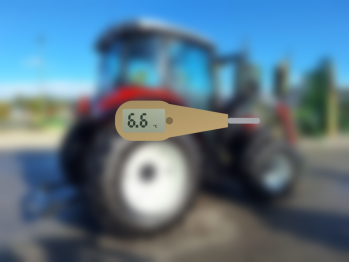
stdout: 6.6 (°C)
